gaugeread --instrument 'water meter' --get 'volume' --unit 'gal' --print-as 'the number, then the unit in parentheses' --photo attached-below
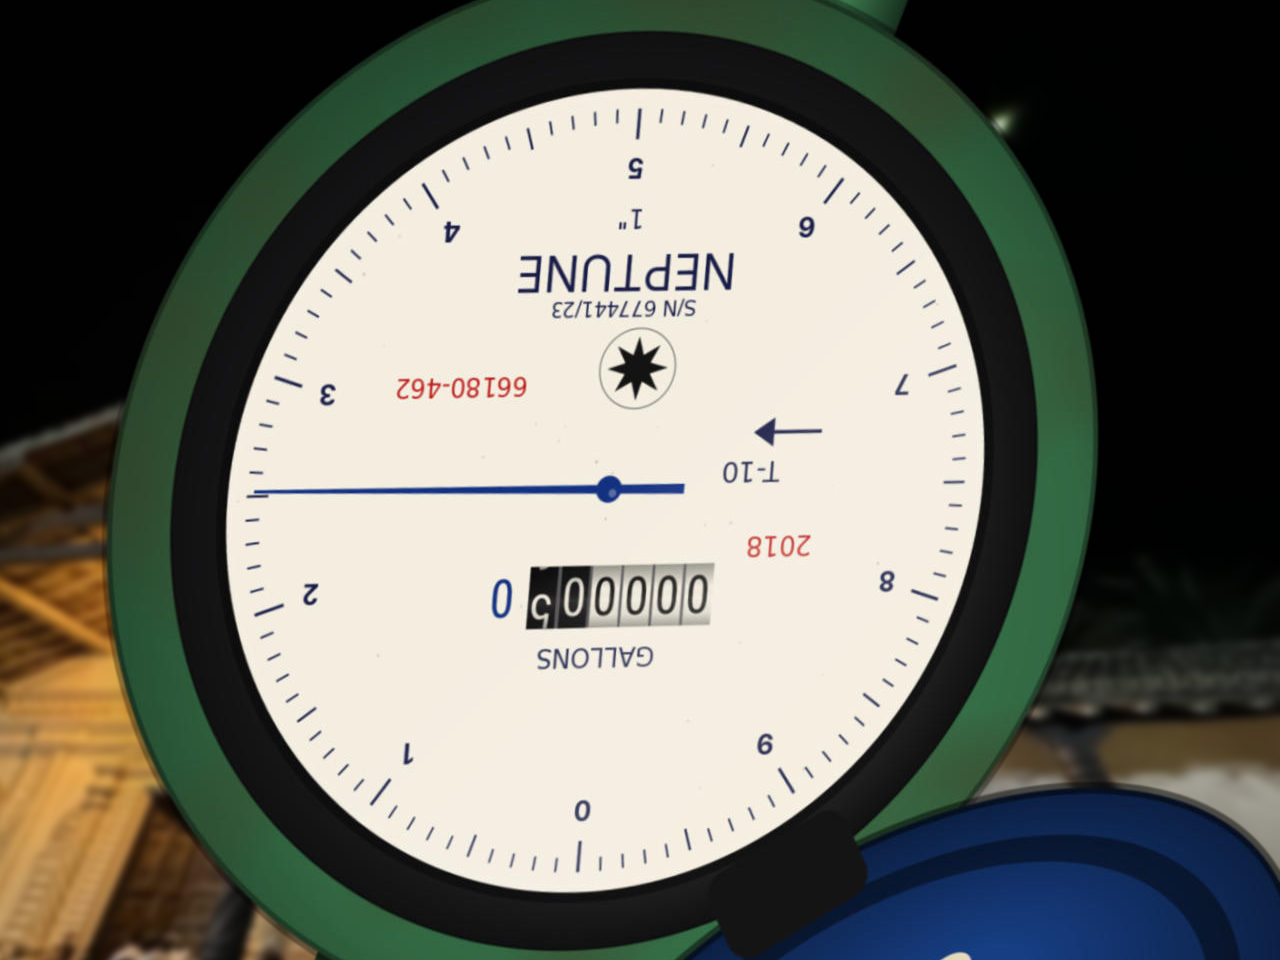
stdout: 52.5 (gal)
